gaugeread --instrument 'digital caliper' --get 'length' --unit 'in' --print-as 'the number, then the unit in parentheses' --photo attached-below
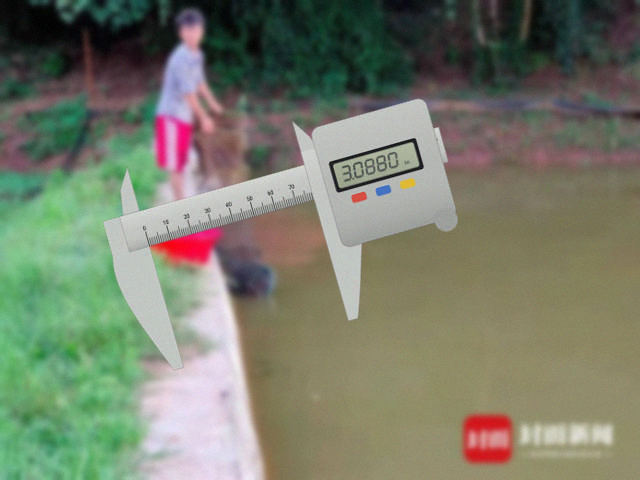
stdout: 3.0880 (in)
